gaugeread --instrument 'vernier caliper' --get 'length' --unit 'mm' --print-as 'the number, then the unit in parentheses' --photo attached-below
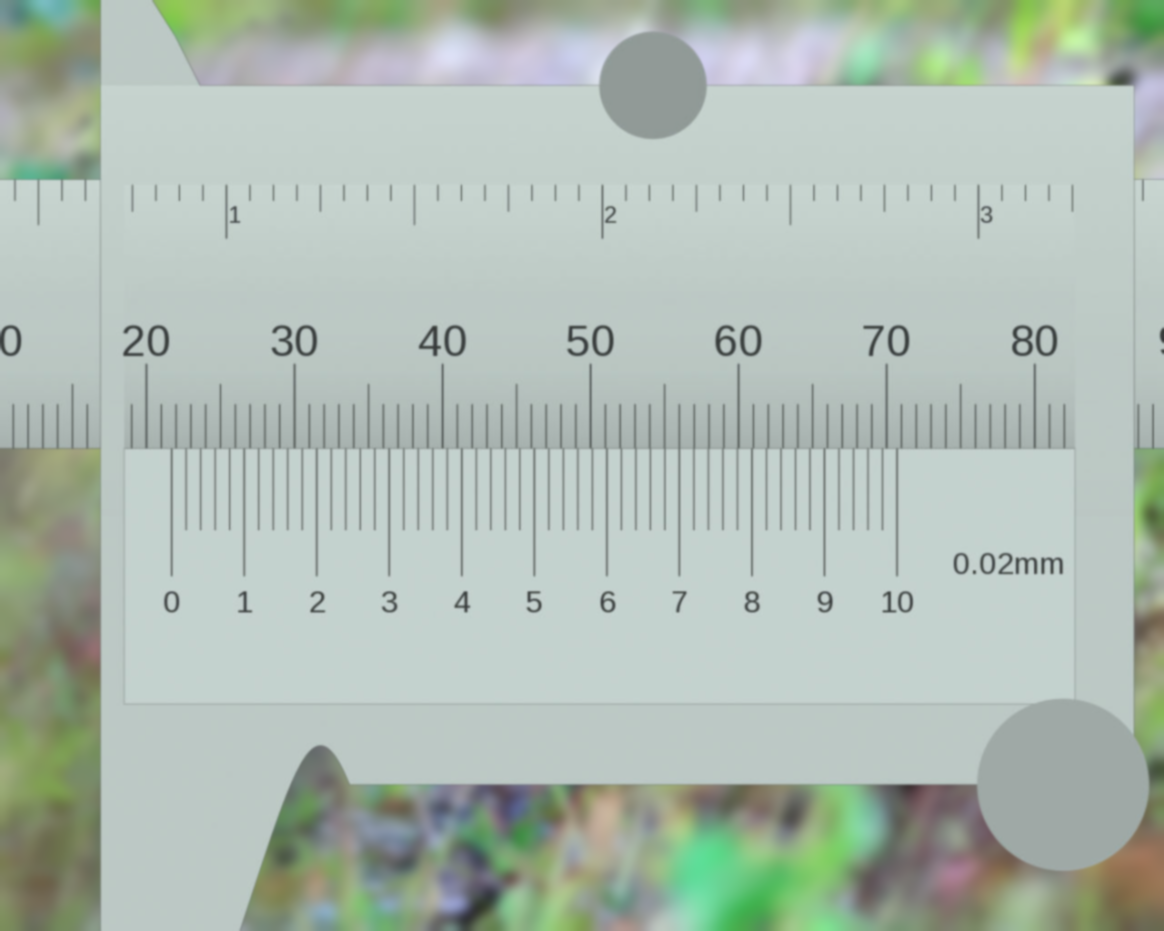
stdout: 21.7 (mm)
